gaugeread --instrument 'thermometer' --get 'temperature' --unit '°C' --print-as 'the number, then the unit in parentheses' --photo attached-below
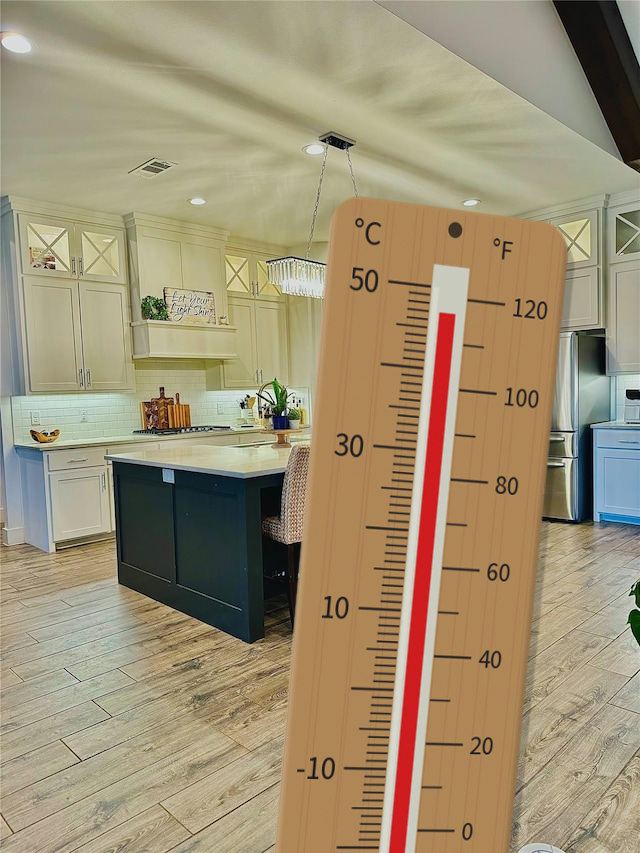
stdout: 47 (°C)
